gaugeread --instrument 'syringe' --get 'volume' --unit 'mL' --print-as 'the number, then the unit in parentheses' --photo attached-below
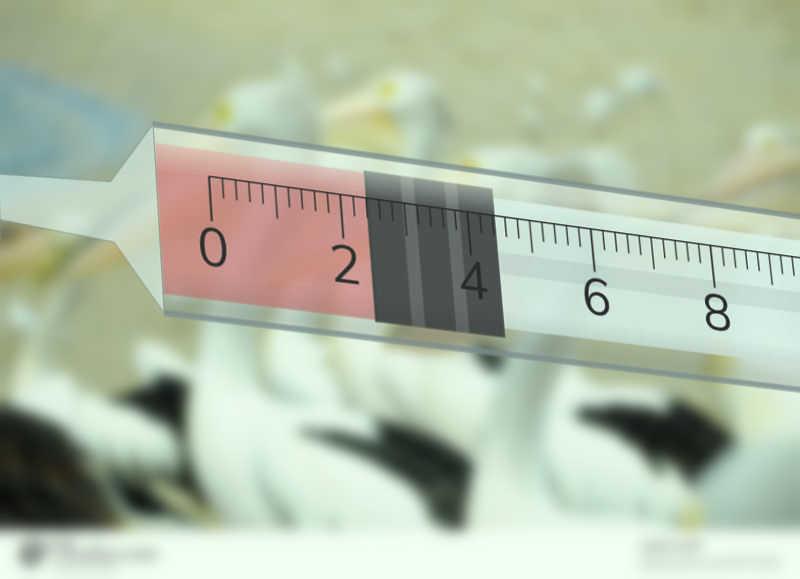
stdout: 2.4 (mL)
